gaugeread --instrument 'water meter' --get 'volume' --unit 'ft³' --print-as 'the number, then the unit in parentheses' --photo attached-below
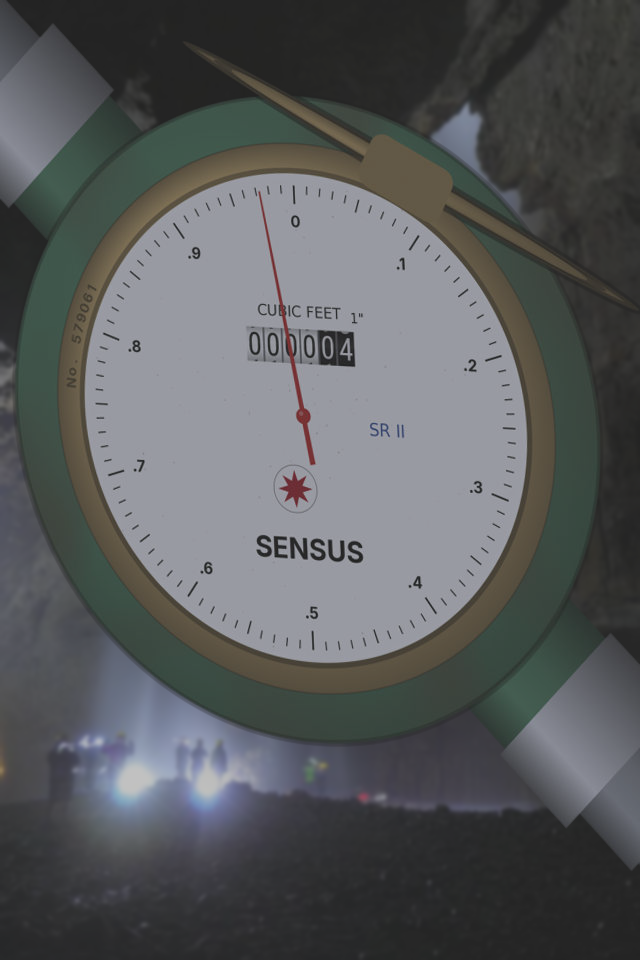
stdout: 3.97 (ft³)
